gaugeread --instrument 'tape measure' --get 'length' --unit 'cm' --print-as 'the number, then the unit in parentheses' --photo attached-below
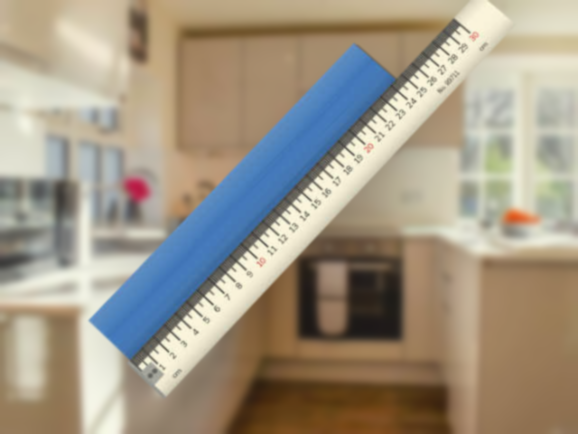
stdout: 24.5 (cm)
